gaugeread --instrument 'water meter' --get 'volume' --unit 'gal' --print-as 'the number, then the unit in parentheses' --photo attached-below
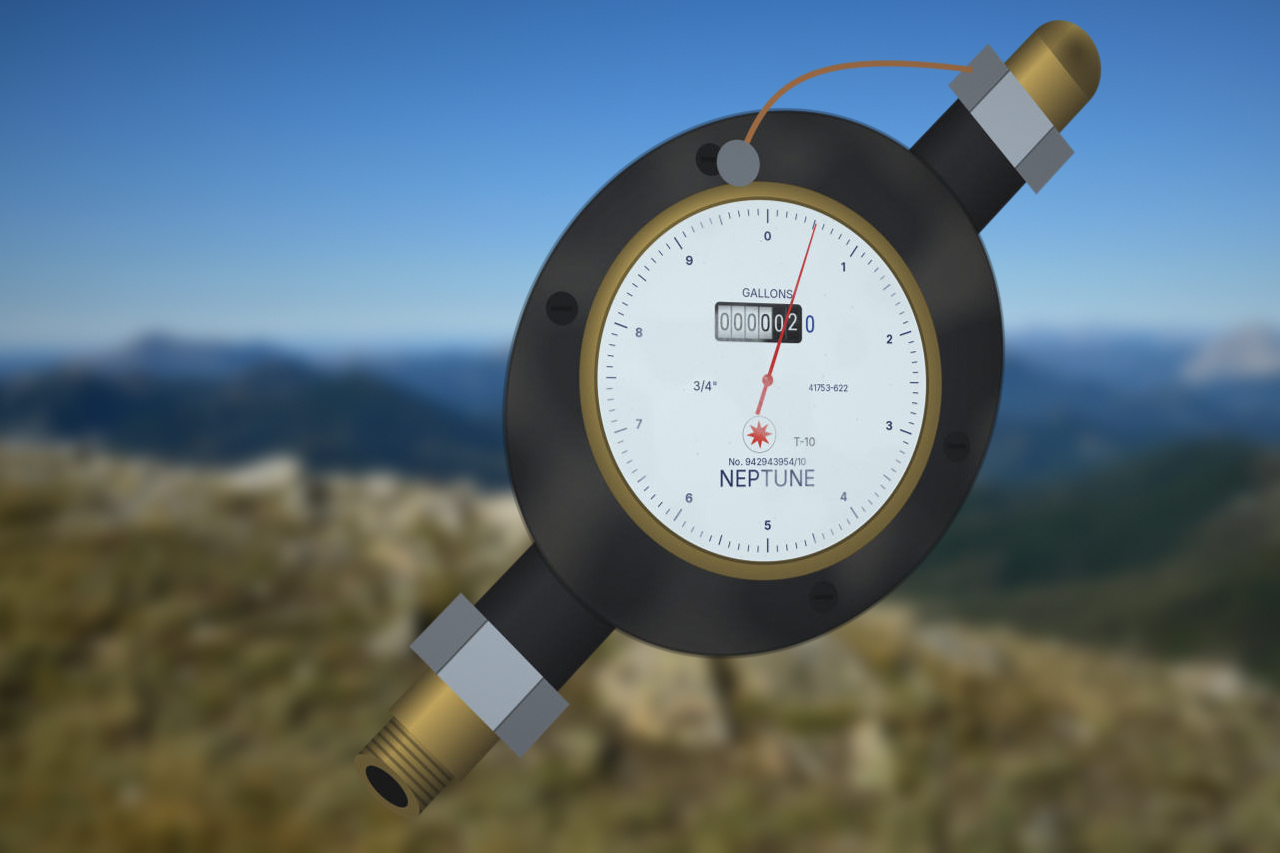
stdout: 20.5 (gal)
